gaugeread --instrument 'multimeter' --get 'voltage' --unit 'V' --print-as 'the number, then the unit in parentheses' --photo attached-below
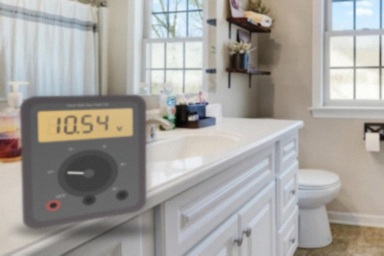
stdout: 10.54 (V)
